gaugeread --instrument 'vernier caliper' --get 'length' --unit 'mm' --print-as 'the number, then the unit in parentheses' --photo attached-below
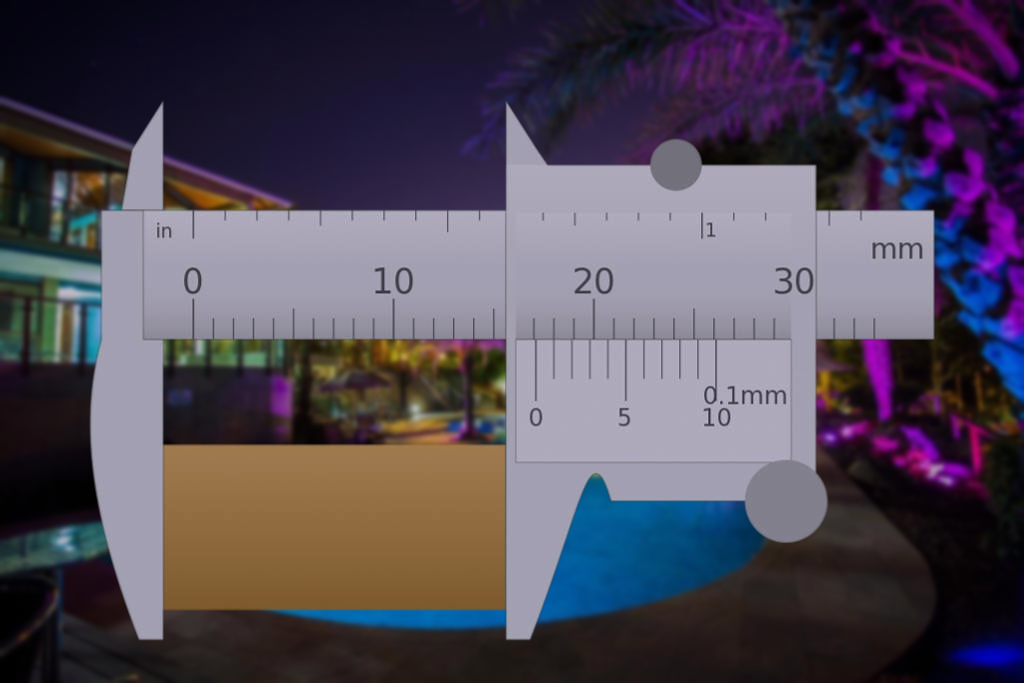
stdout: 17.1 (mm)
